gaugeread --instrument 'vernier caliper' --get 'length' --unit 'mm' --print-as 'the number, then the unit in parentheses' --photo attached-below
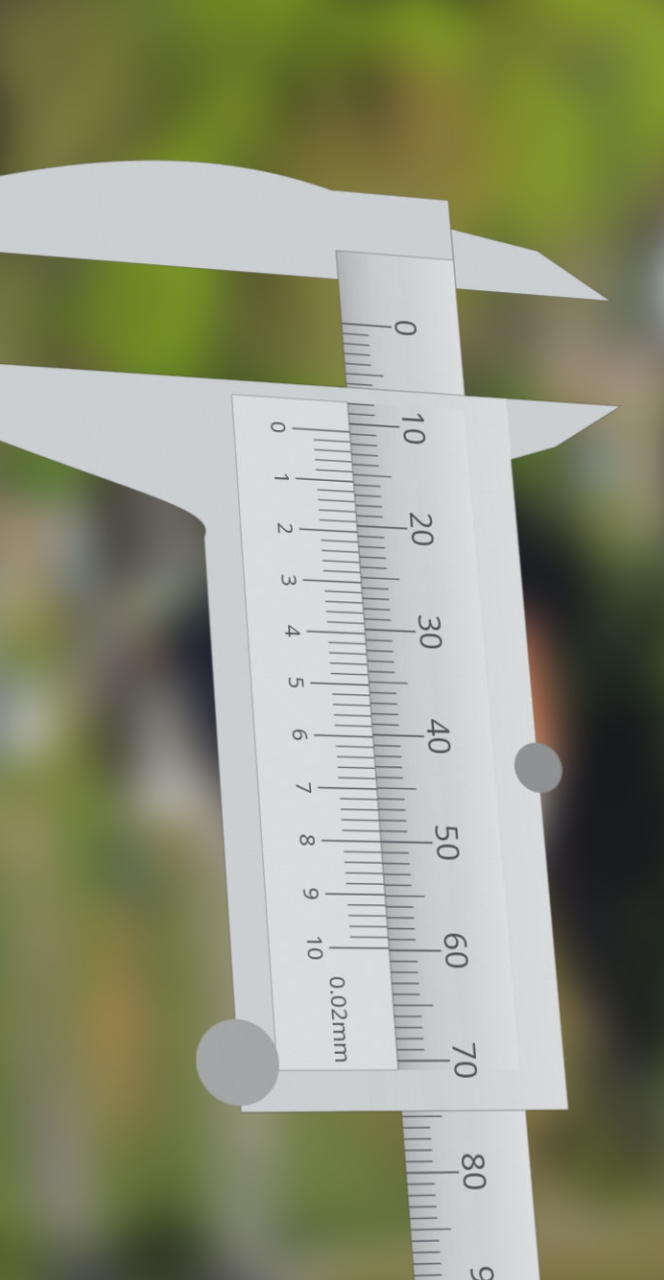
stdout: 10.8 (mm)
